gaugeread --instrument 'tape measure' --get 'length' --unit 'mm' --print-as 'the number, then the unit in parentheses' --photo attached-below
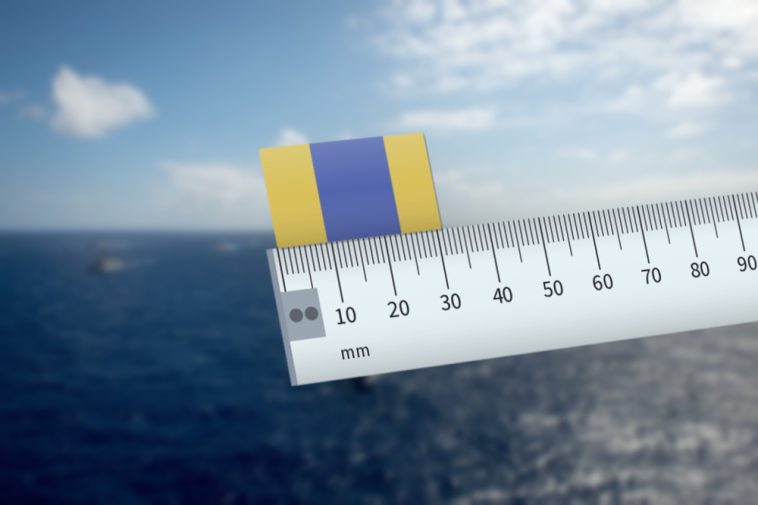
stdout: 31 (mm)
